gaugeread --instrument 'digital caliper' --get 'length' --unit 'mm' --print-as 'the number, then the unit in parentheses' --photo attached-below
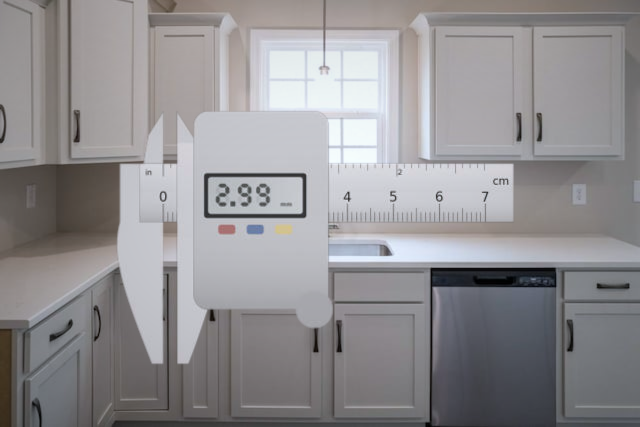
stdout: 2.99 (mm)
